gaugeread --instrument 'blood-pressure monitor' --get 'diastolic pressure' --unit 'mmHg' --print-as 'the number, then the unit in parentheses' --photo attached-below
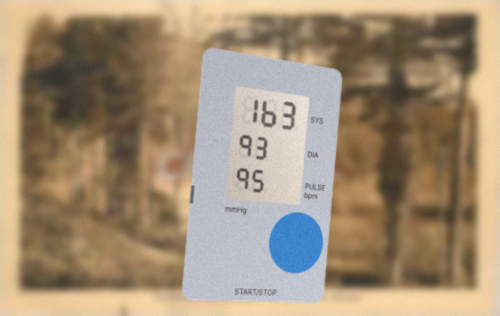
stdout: 93 (mmHg)
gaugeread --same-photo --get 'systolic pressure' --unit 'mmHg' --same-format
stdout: 163 (mmHg)
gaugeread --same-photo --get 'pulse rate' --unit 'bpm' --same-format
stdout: 95 (bpm)
